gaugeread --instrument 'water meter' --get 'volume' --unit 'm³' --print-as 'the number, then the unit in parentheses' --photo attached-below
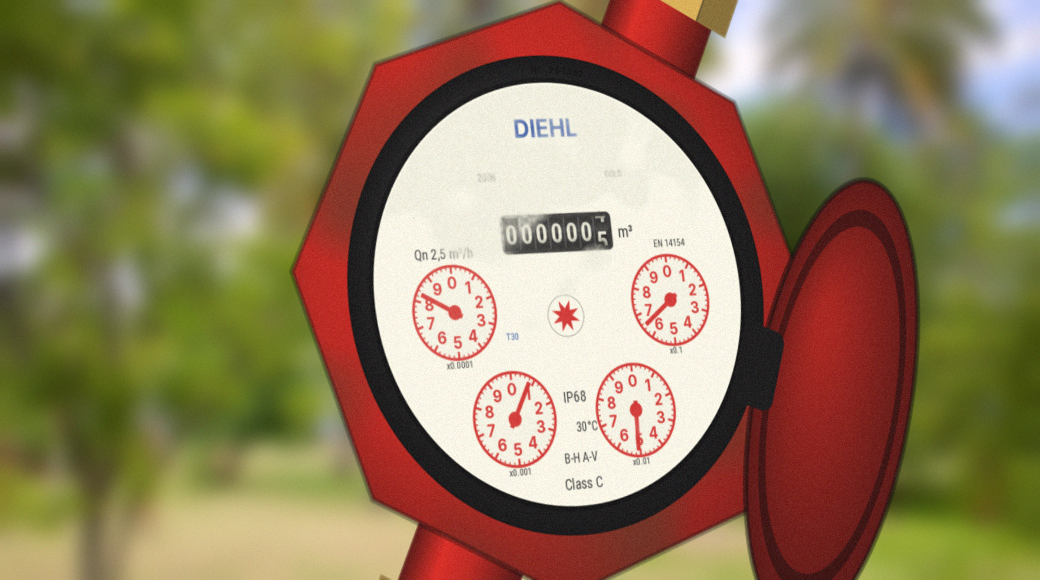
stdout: 4.6508 (m³)
